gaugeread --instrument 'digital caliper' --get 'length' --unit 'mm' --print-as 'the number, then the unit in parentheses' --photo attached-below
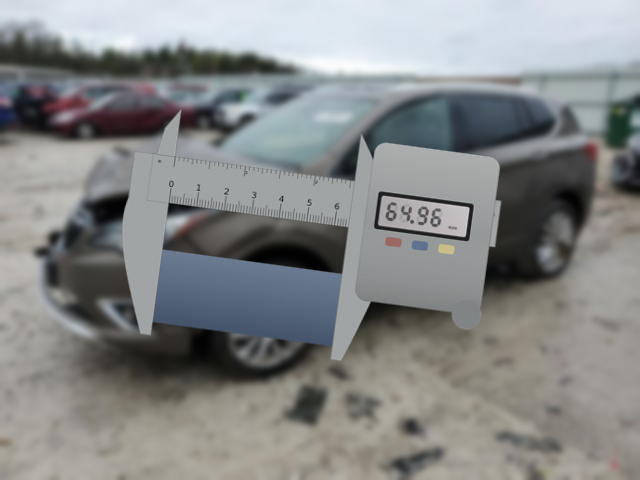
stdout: 64.96 (mm)
